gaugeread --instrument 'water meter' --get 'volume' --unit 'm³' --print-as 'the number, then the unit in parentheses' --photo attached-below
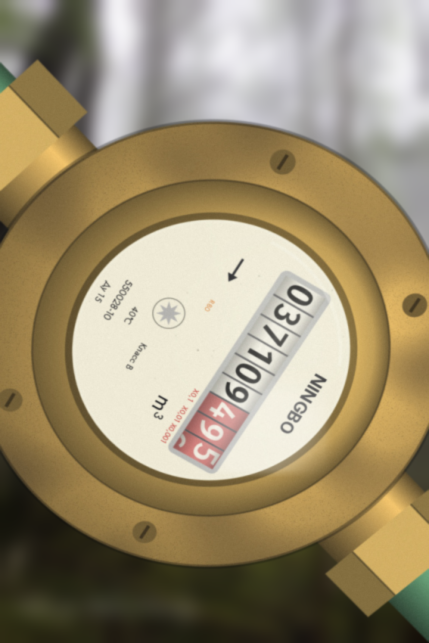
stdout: 37109.495 (m³)
